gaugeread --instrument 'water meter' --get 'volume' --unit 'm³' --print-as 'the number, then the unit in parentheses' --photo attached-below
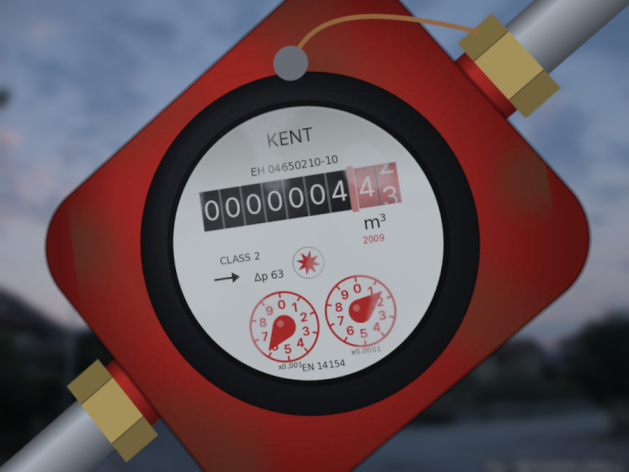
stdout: 4.4261 (m³)
